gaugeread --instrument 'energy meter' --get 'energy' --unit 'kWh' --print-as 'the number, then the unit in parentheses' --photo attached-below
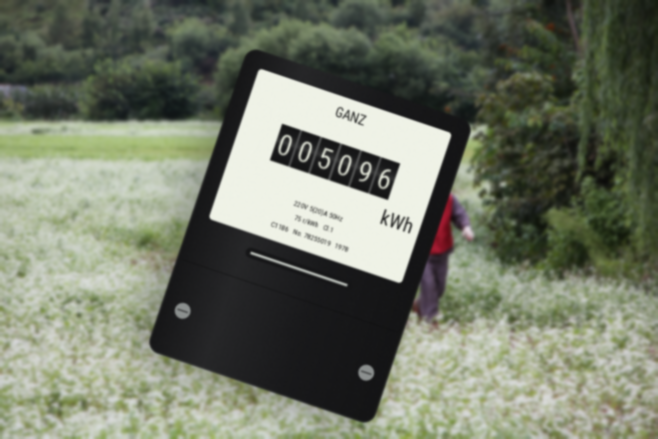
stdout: 5096 (kWh)
